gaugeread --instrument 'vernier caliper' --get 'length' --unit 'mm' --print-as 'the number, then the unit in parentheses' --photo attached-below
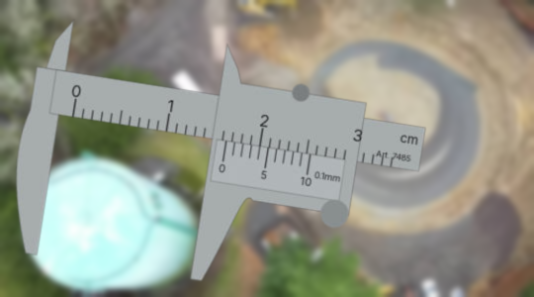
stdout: 16.4 (mm)
